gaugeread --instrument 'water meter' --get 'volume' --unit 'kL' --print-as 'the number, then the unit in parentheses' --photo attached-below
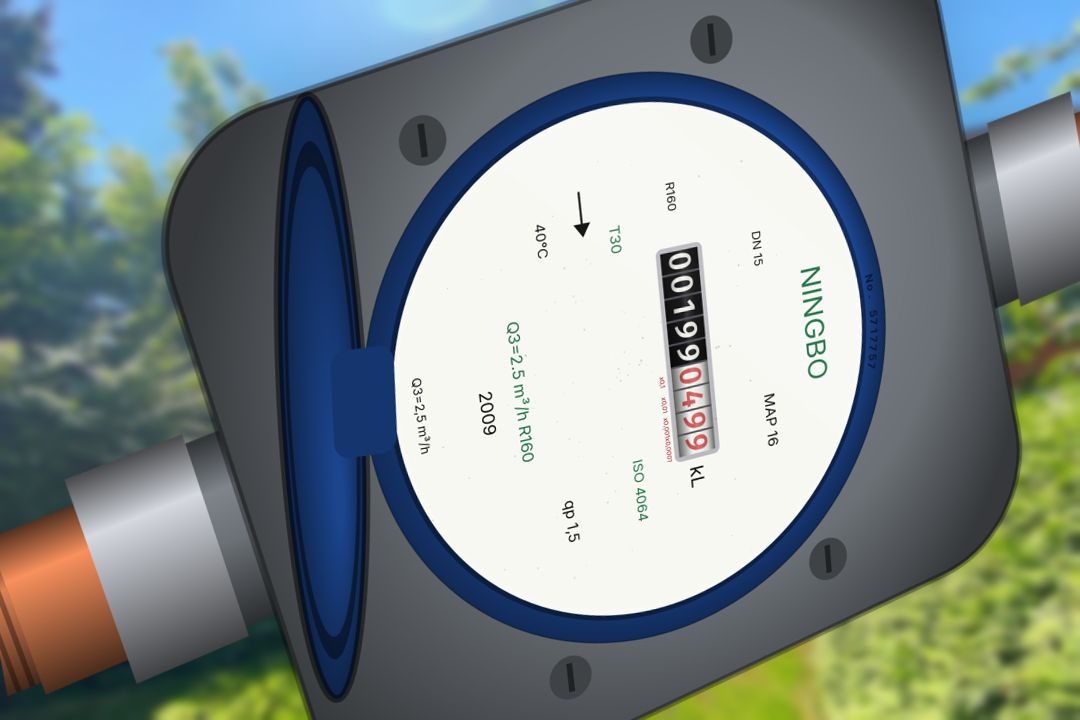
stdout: 199.0499 (kL)
